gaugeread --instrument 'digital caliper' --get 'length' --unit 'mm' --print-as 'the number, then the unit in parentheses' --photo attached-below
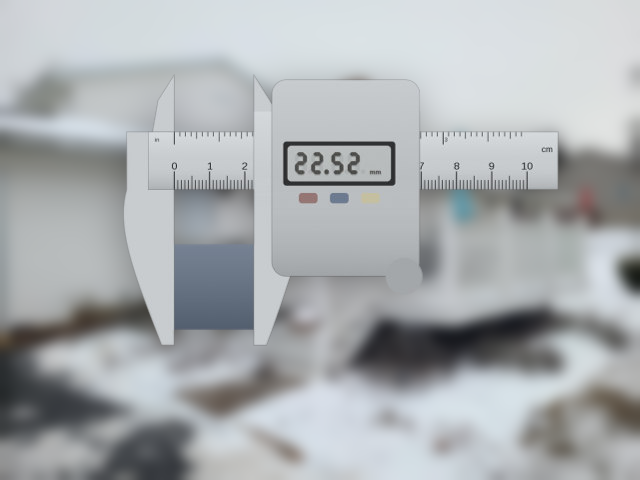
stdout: 22.52 (mm)
